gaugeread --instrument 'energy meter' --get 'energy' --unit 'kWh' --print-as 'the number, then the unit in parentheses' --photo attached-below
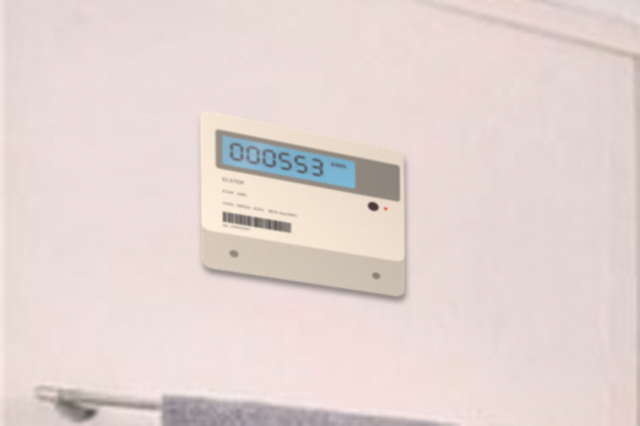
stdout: 553 (kWh)
